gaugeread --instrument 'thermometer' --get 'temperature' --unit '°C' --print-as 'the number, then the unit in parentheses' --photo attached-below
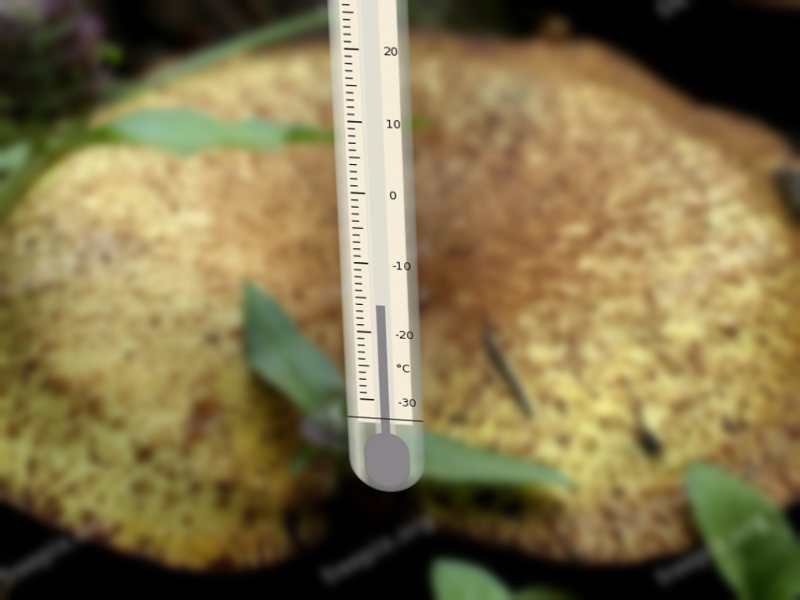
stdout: -16 (°C)
